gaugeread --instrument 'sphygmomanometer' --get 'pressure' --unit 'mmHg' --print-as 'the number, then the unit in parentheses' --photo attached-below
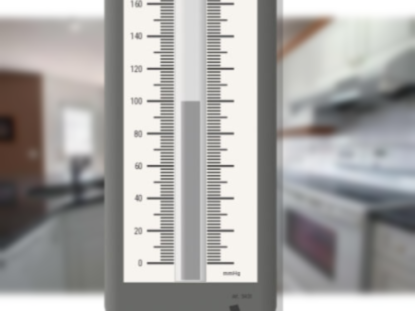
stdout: 100 (mmHg)
